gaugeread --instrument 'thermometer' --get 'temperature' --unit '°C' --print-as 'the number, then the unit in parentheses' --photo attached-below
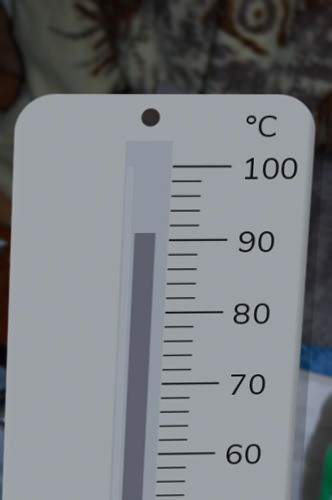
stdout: 91 (°C)
